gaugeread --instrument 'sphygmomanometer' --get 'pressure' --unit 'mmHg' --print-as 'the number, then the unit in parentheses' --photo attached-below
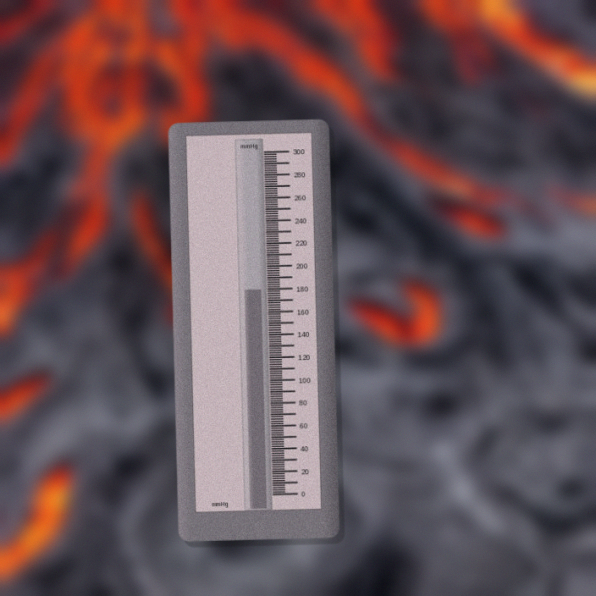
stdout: 180 (mmHg)
